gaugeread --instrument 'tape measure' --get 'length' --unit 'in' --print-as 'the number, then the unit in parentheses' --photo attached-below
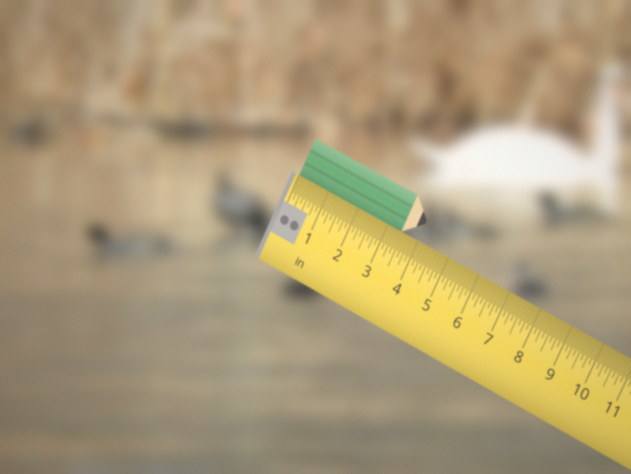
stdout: 4 (in)
